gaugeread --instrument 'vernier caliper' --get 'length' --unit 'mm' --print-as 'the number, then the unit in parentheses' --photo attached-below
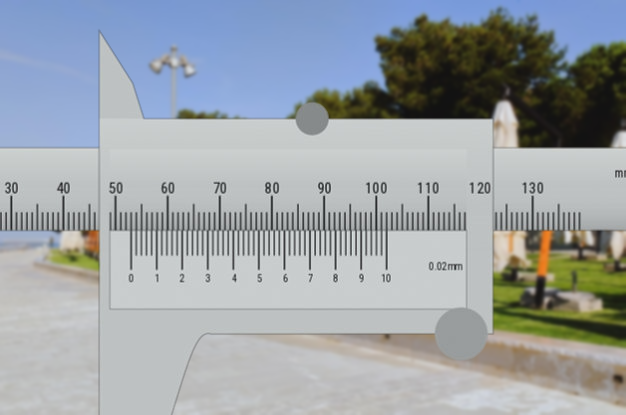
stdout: 53.0 (mm)
